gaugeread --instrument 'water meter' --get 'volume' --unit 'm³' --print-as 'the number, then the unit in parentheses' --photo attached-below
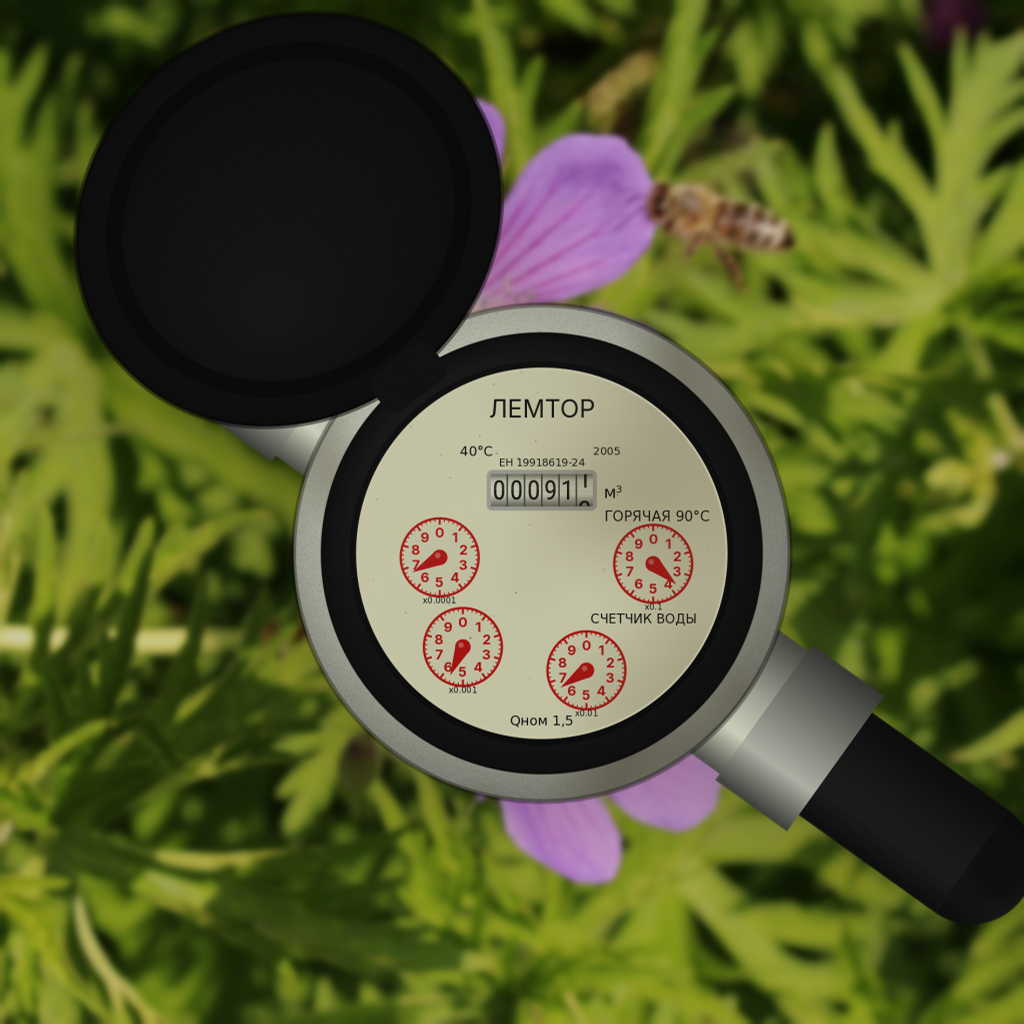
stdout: 911.3656 (m³)
